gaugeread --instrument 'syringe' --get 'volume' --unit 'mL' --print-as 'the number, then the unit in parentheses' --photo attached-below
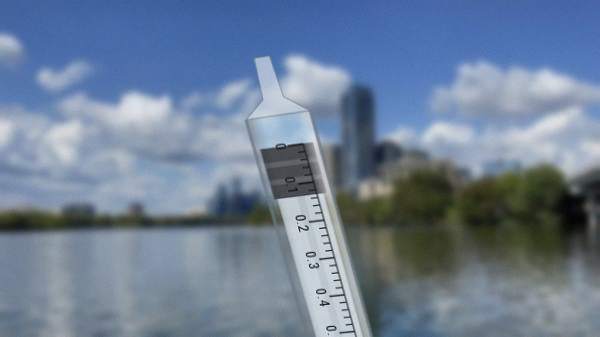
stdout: 0 (mL)
